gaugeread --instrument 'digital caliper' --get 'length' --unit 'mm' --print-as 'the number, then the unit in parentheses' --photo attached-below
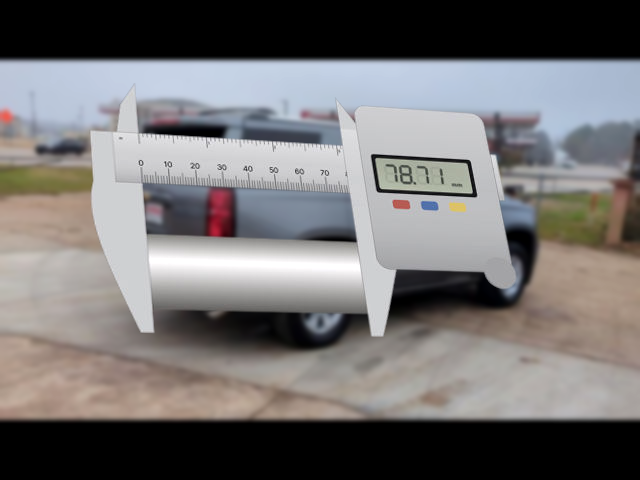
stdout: 78.71 (mm)
